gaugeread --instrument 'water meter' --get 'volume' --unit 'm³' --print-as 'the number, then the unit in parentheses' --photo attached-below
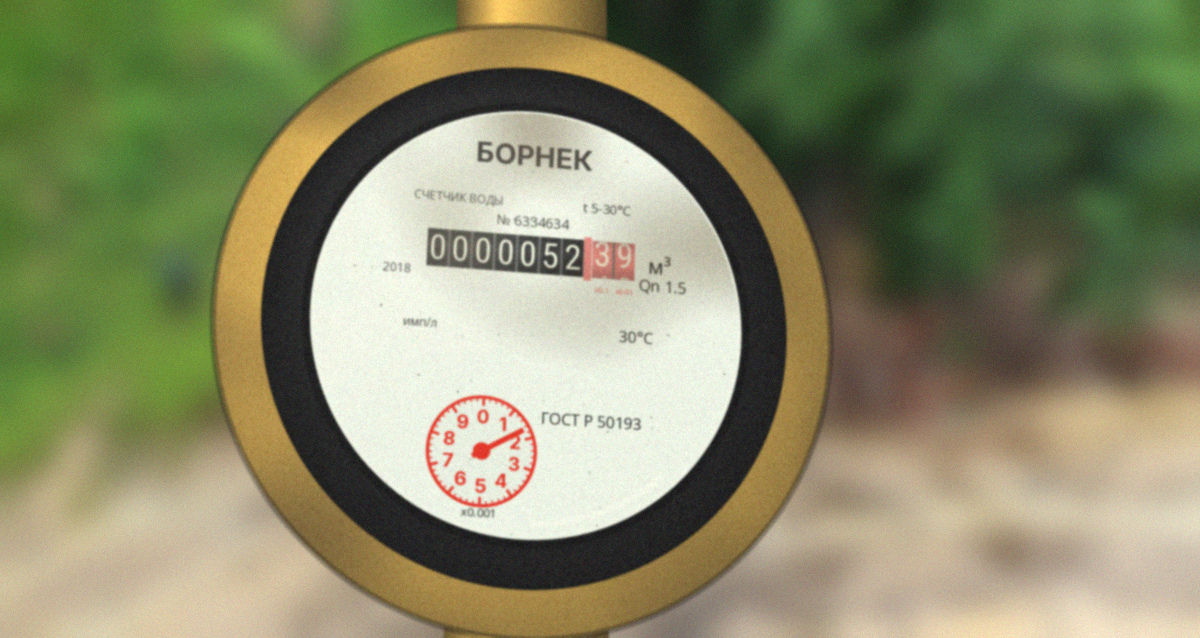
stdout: 52.391 (m³)
